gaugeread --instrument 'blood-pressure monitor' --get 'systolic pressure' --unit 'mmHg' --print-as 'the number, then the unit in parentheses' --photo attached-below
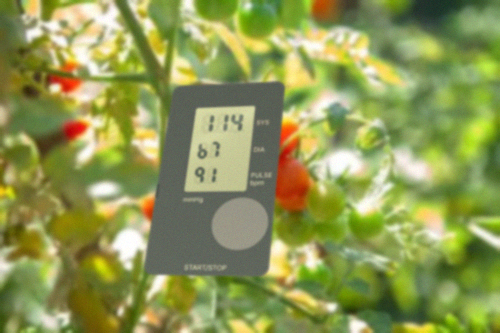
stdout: 114 (mmHg)
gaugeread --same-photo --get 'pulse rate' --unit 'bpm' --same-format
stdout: 91 (bpm)
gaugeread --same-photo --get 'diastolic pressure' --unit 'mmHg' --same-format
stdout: 67 (mmHg)
